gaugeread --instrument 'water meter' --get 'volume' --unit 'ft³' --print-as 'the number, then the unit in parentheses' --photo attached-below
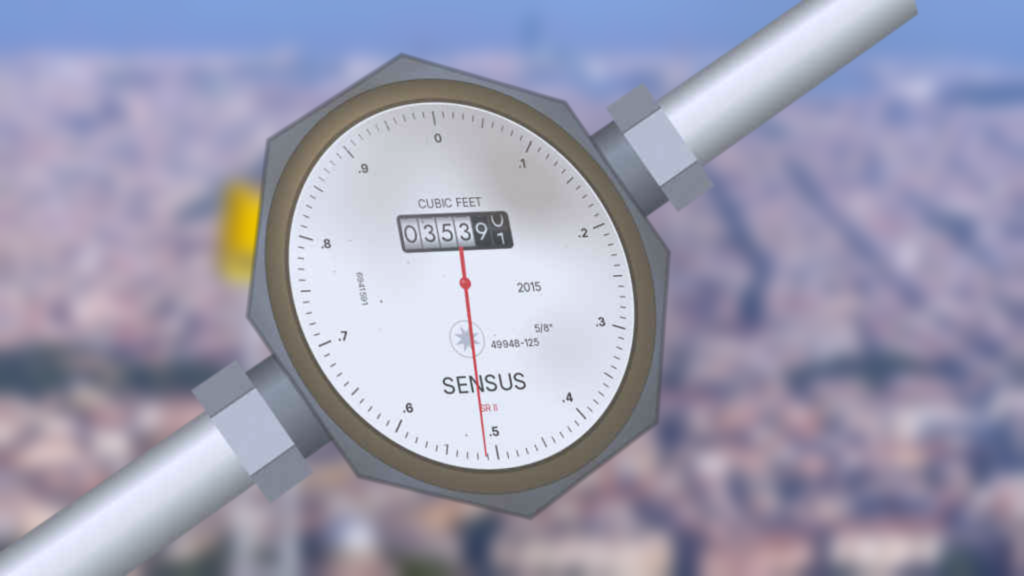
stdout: 35390.51 (ft³)
